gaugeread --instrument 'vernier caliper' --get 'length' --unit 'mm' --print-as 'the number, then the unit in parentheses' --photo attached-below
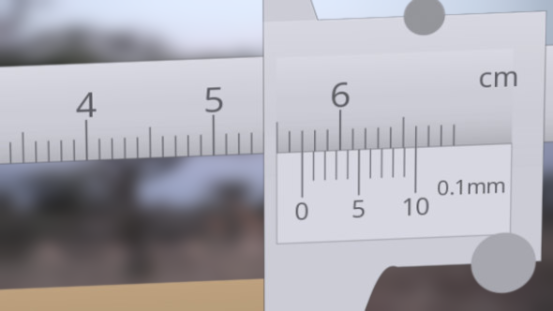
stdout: 57.0 (mm)
